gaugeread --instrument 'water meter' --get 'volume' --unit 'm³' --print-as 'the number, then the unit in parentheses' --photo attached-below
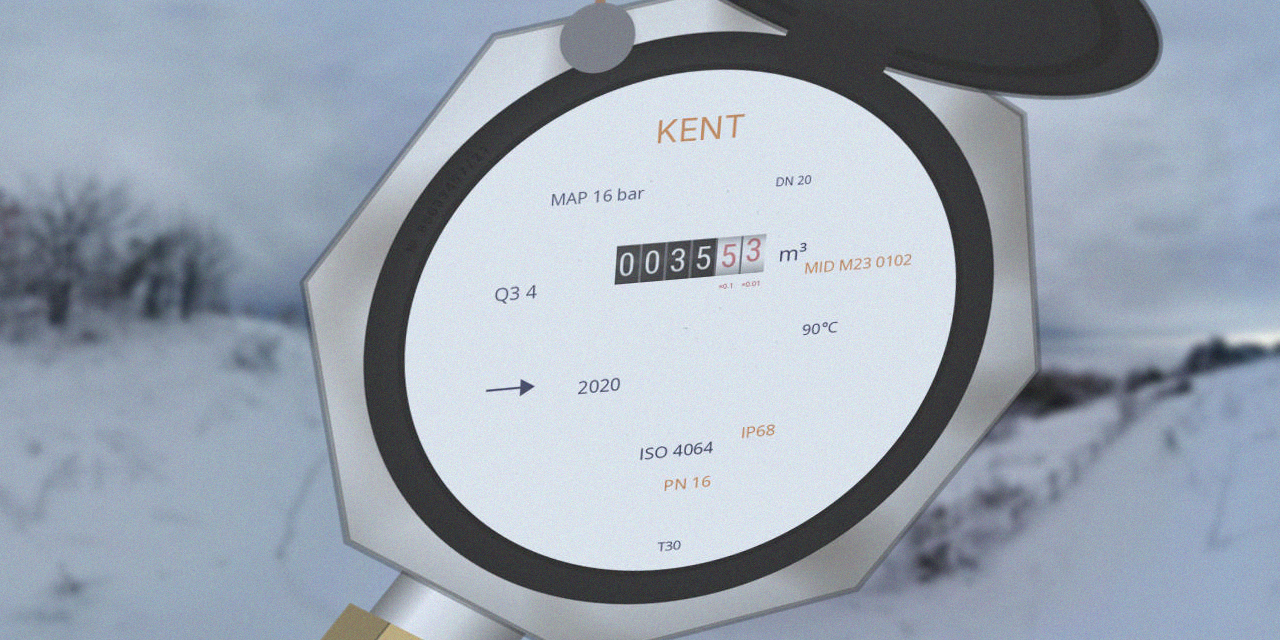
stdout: 35.53 (m³)
